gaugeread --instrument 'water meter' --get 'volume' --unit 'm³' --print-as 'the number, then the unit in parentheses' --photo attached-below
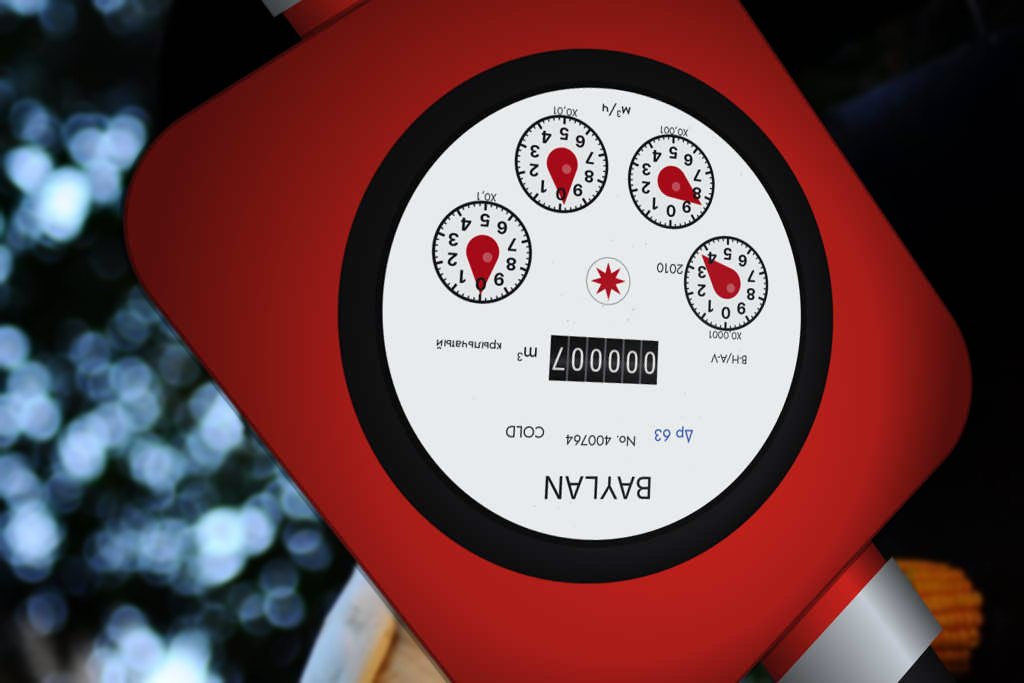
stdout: 6.9983 (m³)
